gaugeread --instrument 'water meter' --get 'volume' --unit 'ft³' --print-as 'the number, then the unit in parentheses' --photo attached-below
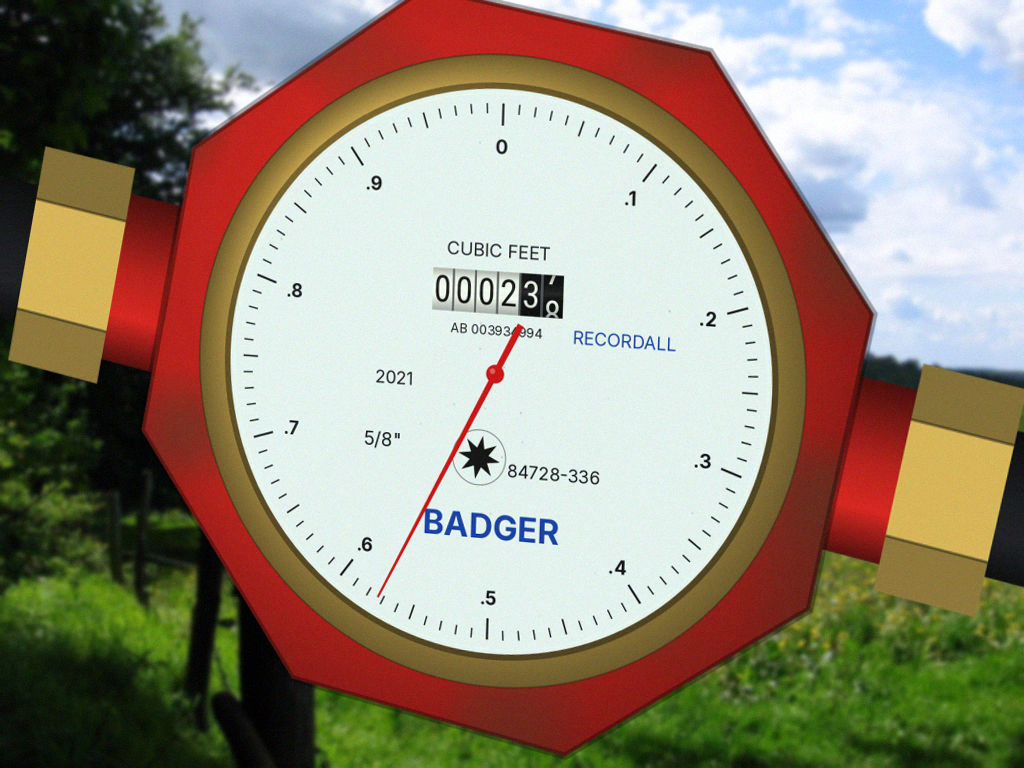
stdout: 237.57 (ft³)
